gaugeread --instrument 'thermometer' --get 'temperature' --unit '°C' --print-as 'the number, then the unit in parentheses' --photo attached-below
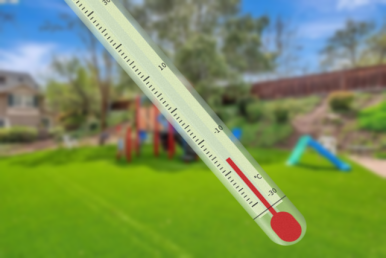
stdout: -17 (°C)
